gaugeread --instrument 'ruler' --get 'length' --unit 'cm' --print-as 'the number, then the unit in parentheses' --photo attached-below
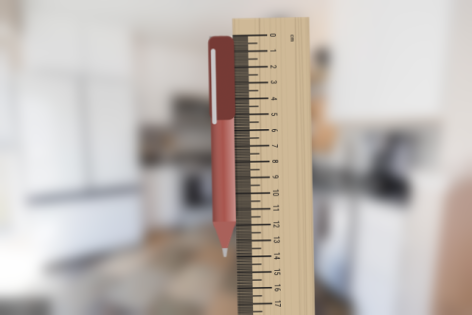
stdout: 14 (cm)
